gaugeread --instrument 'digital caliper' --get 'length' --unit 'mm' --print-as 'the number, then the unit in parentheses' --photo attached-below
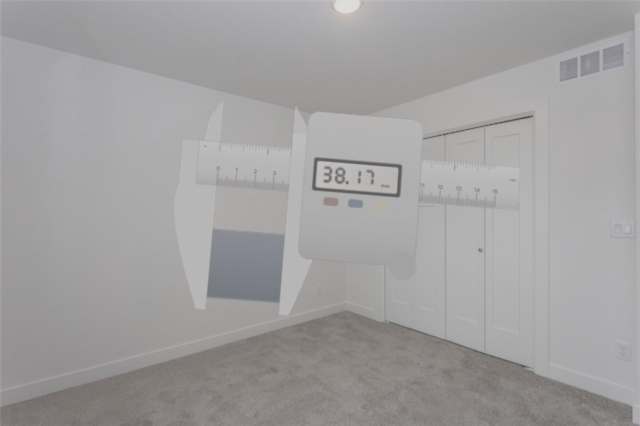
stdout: 38.17 (mm)
